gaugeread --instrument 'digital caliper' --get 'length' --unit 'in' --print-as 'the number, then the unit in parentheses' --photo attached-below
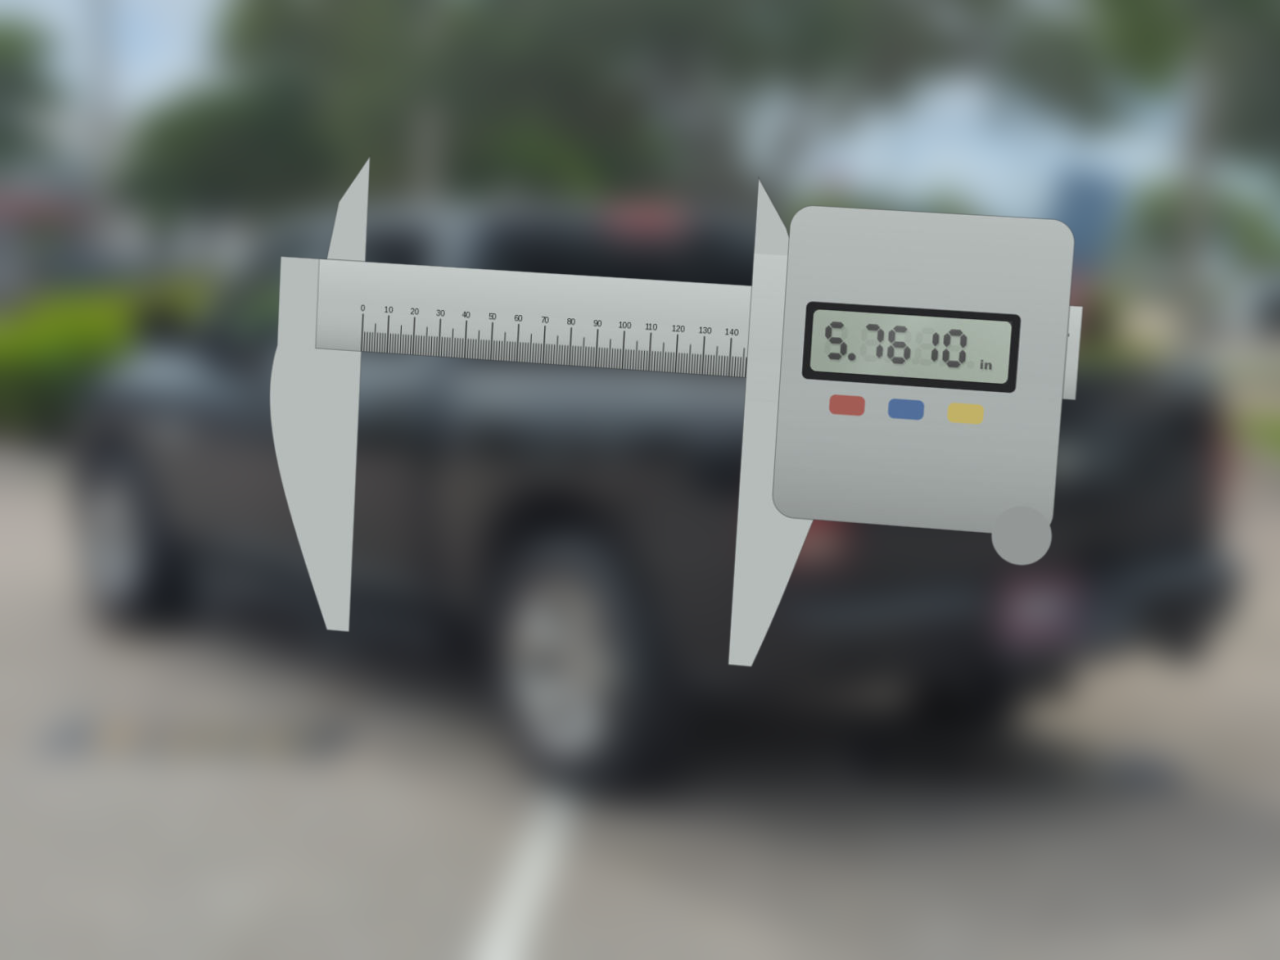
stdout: 5.7610 (in)
